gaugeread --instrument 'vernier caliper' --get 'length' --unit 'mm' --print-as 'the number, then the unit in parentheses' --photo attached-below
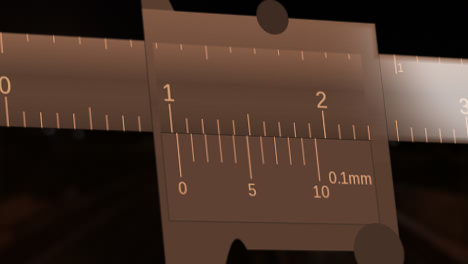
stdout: 10.3 (mm)
